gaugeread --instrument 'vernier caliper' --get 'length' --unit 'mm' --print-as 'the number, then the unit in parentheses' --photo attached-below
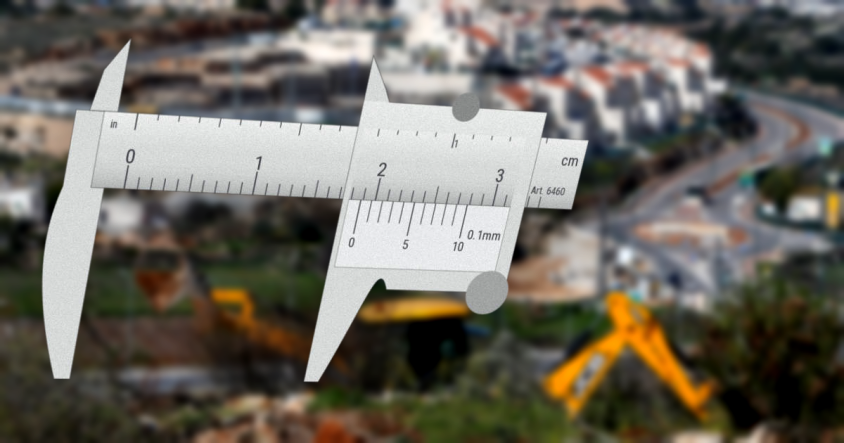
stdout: 18.8 (mm)
